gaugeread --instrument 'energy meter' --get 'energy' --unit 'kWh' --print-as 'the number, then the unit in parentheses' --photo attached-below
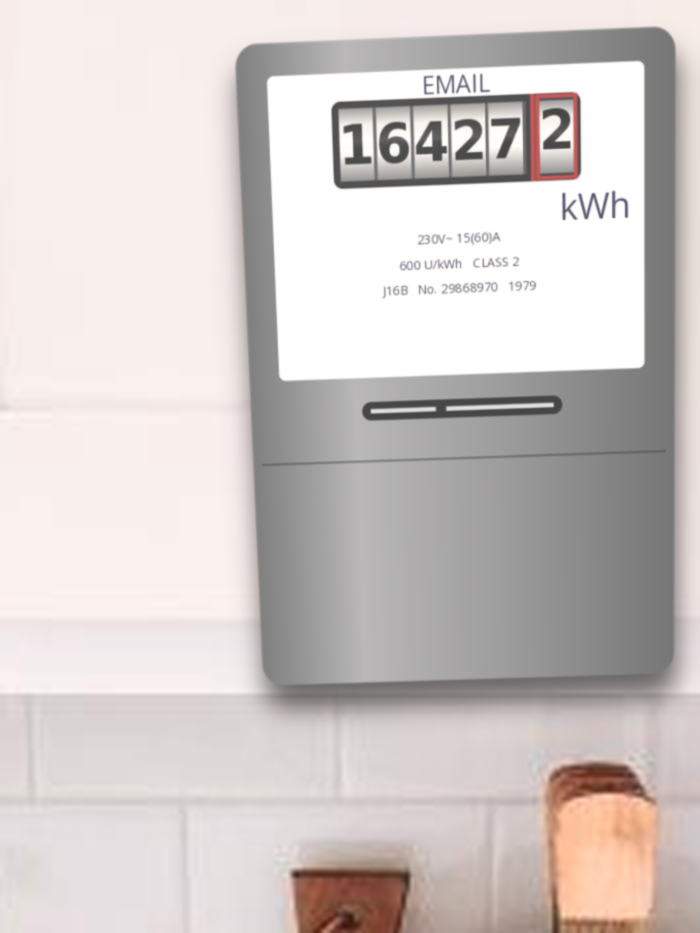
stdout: 16427.2 (kWh)
